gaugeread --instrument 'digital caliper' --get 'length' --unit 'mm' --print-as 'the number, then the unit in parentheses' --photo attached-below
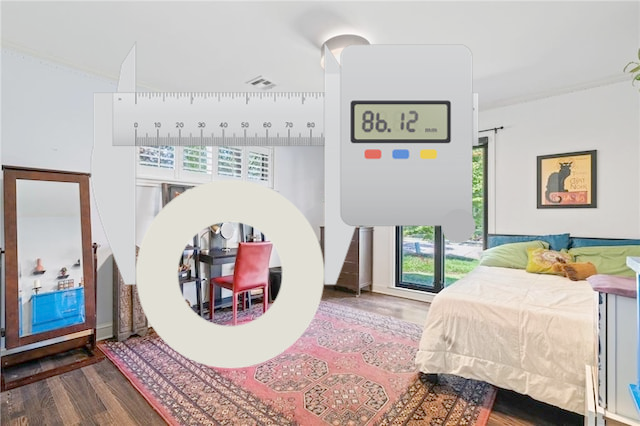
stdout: 86.12 (mm)
